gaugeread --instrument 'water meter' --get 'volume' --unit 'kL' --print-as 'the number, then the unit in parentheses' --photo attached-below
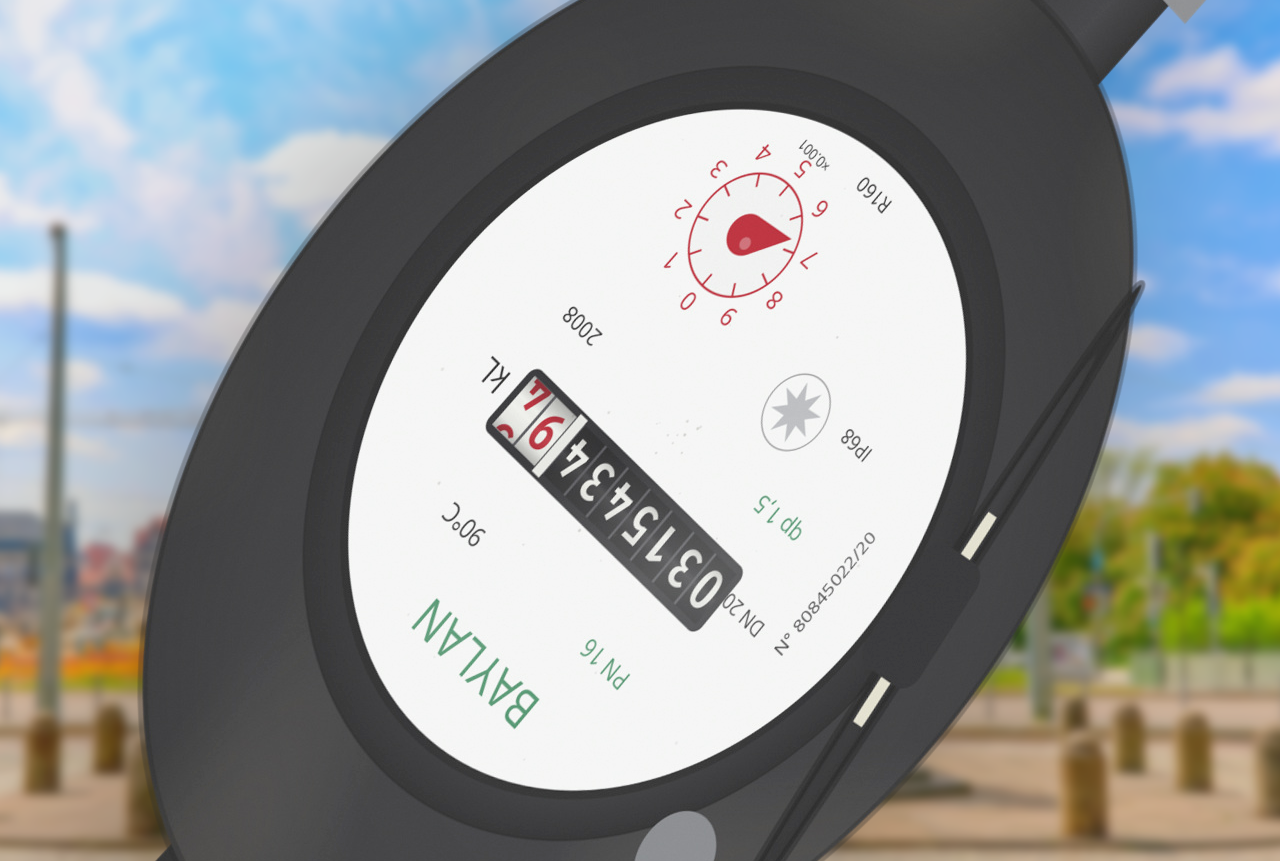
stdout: 315434.936 (kL)
